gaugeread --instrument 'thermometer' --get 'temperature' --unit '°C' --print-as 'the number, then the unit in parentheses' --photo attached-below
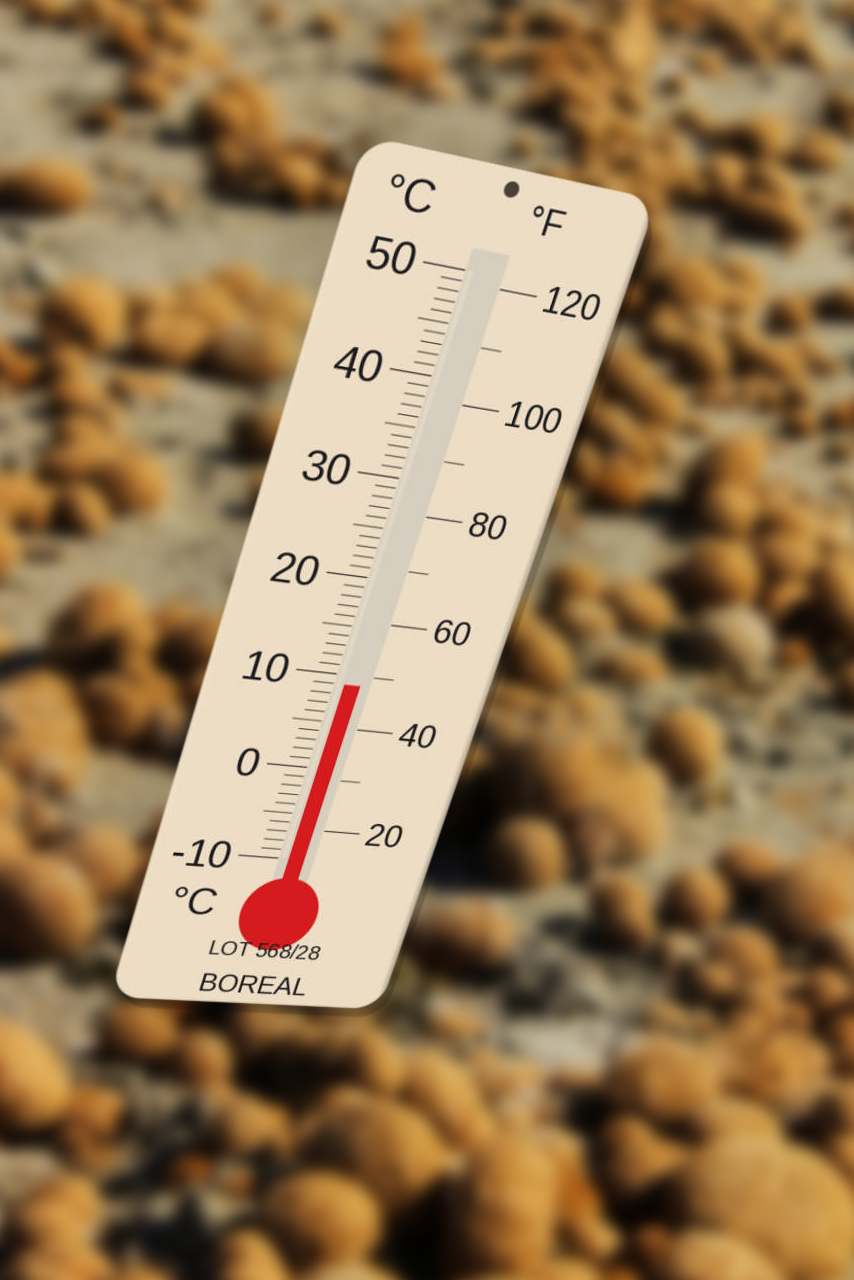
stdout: 9 (°C)
